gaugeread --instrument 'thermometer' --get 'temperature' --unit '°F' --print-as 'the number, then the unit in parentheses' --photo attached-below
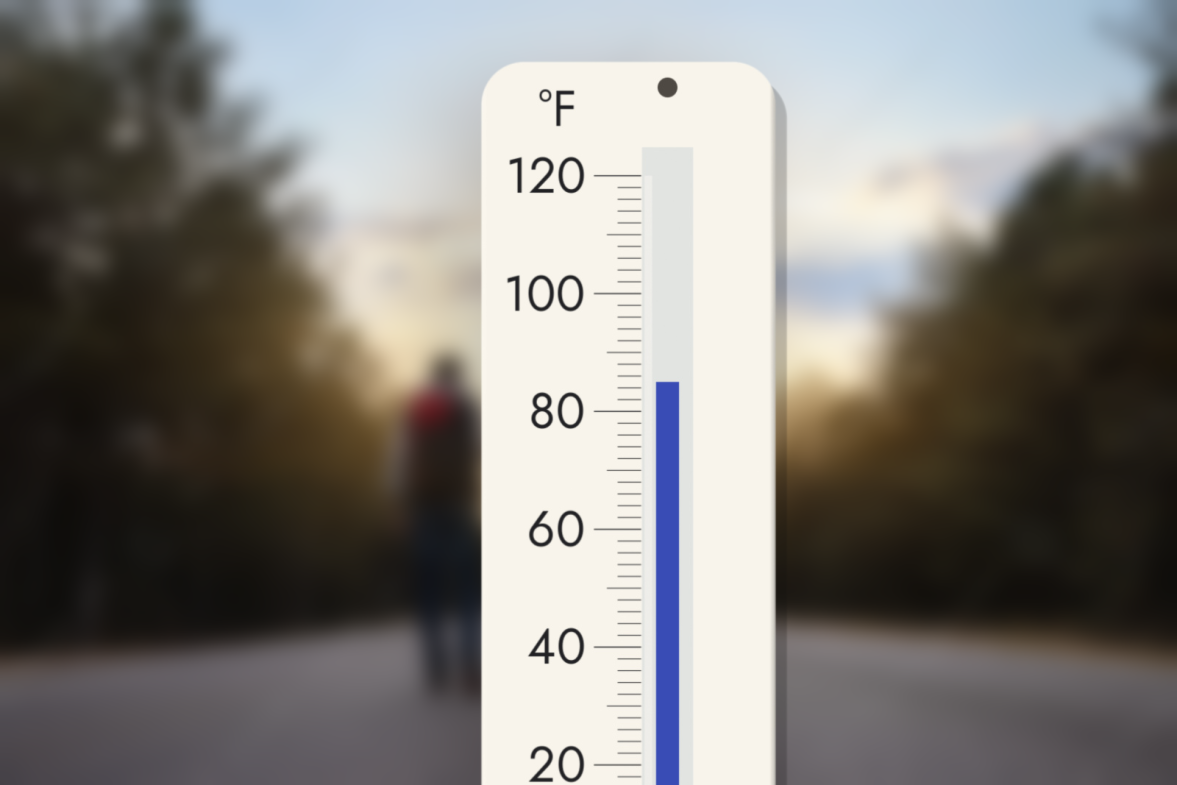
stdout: 85 (°F)
